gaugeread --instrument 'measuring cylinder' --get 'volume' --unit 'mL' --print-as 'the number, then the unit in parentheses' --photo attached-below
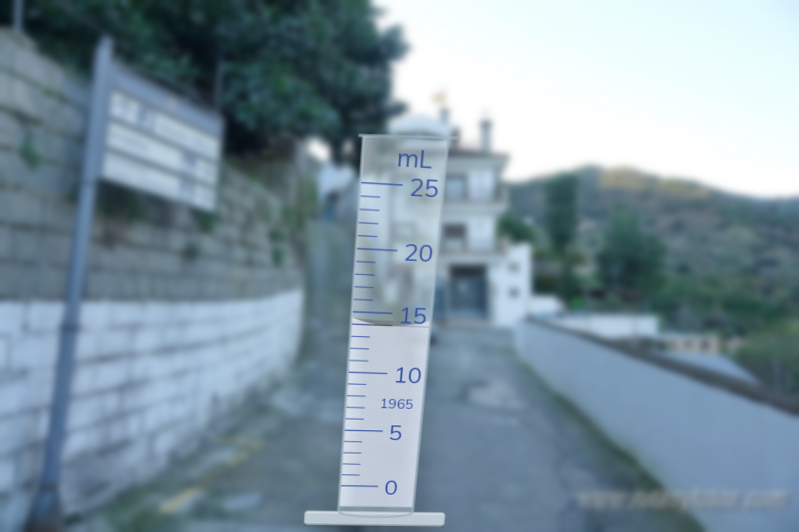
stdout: 14 (mL)
